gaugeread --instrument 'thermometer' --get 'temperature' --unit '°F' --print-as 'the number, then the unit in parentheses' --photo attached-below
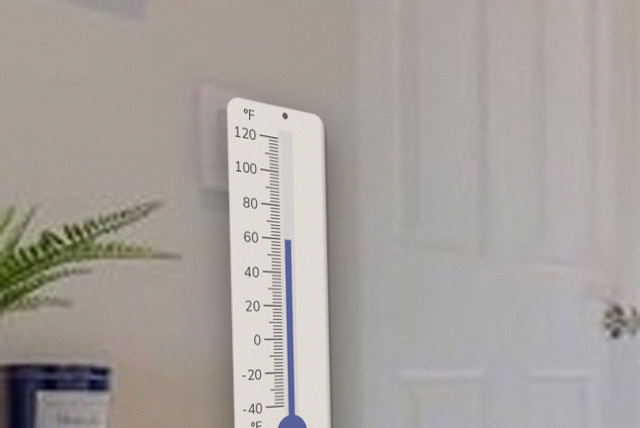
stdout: 60 (°F)
